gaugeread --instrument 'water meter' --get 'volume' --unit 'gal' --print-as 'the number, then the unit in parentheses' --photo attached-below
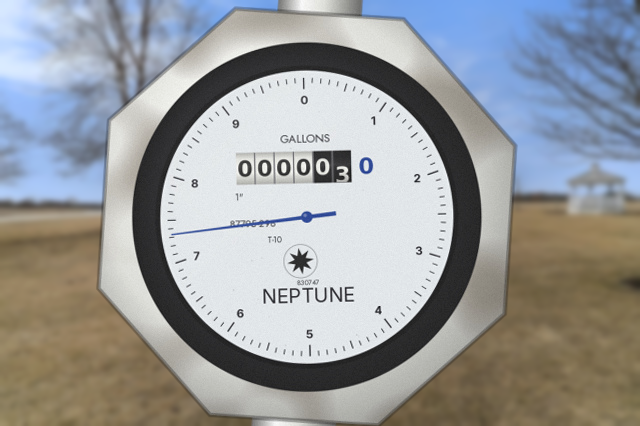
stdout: 27.3 (gal)
